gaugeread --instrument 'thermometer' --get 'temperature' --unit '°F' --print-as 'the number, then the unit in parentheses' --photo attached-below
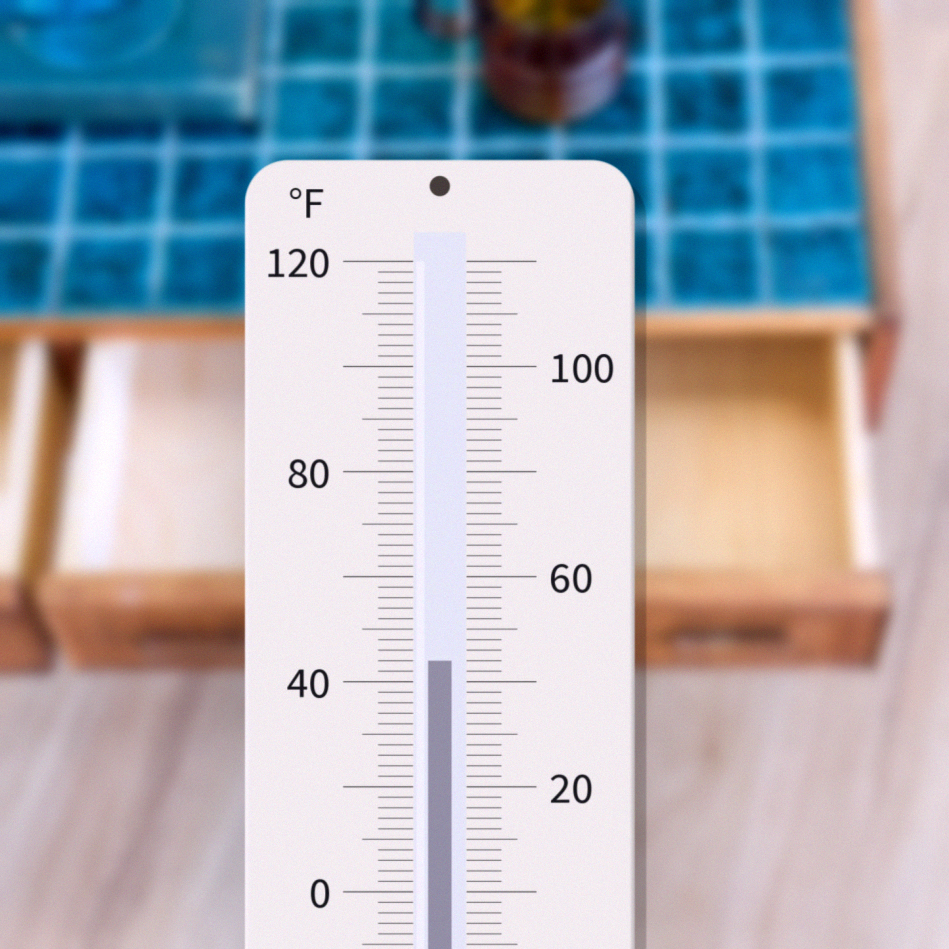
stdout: 44 (°F)
